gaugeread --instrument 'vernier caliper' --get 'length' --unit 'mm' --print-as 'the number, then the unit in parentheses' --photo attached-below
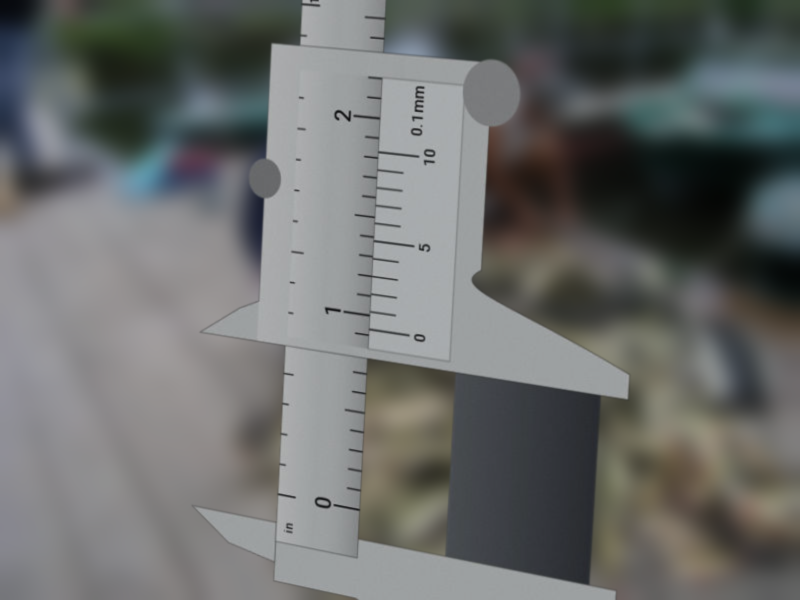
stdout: 9.3 (mm)
